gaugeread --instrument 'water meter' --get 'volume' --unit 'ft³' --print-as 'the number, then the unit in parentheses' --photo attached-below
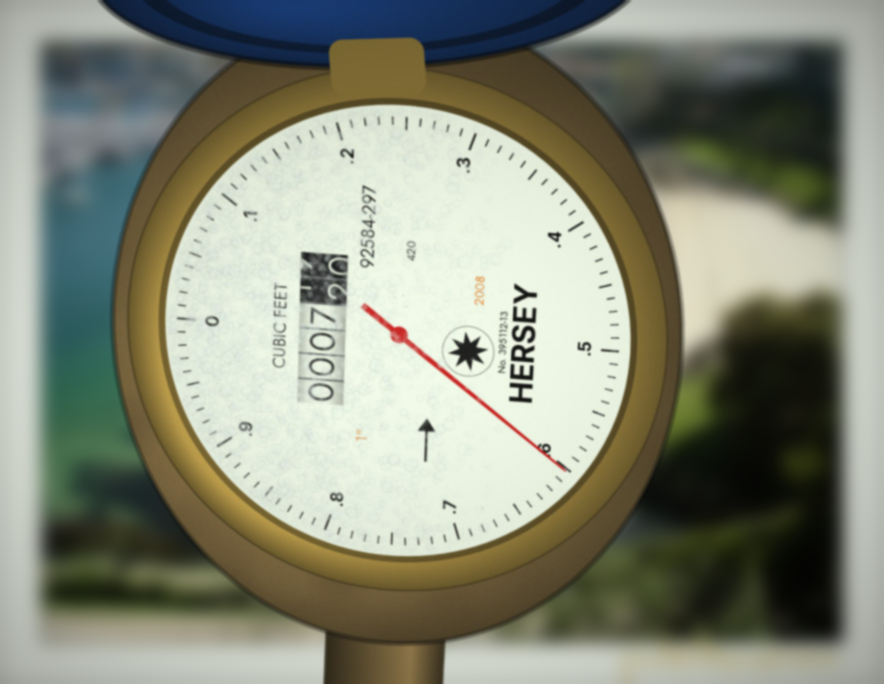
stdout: 719.60 (ft³)
